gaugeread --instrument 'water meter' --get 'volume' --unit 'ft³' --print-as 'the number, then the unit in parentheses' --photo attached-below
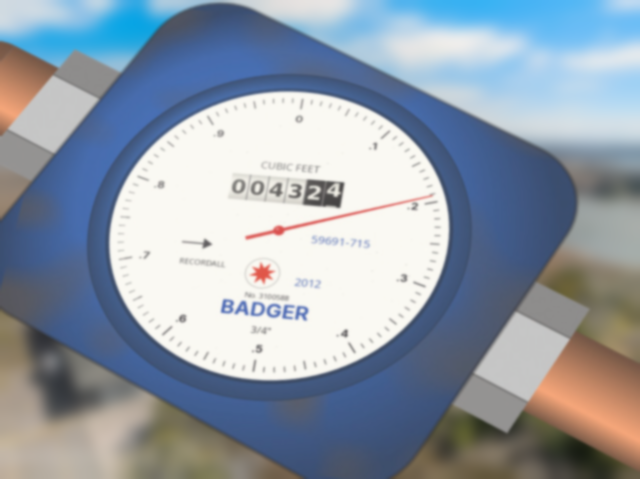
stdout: 4324.19 (ft³)
